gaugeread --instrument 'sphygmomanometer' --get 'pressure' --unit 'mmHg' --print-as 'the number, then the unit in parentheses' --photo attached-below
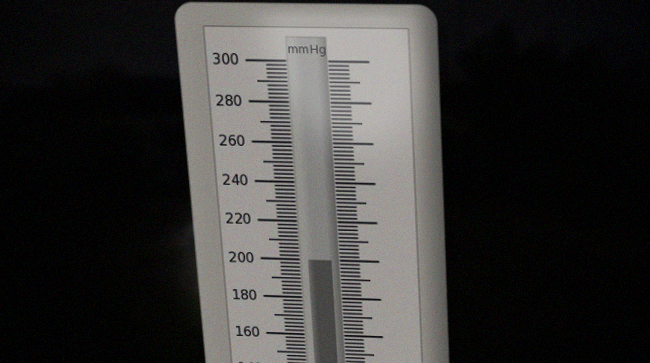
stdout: 200 (mmHg)
